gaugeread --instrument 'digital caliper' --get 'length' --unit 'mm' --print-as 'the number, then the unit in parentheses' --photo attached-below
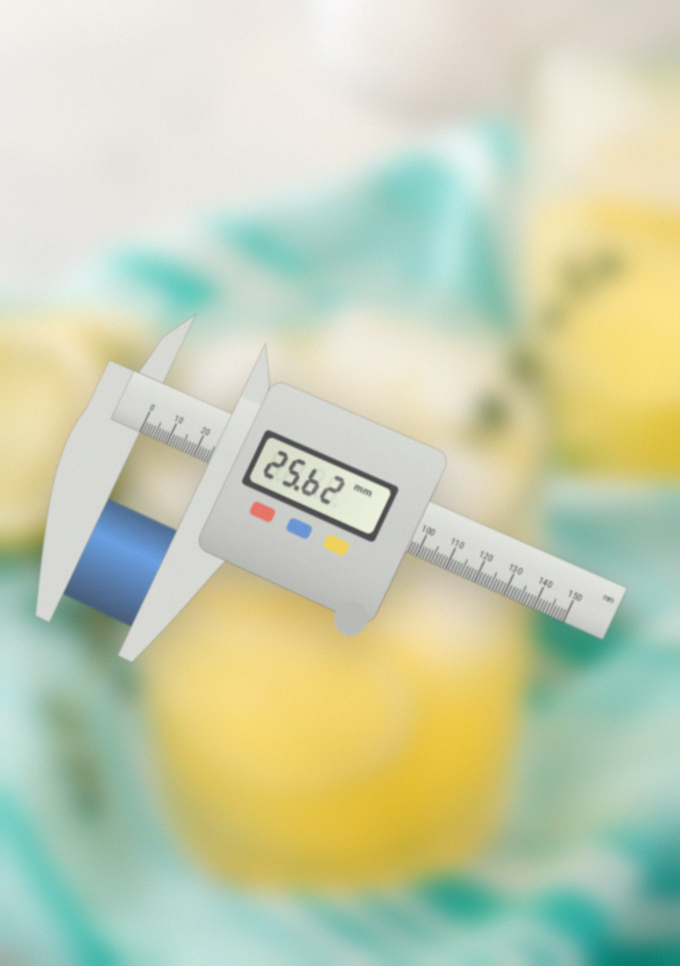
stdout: 25.62 (mm)
